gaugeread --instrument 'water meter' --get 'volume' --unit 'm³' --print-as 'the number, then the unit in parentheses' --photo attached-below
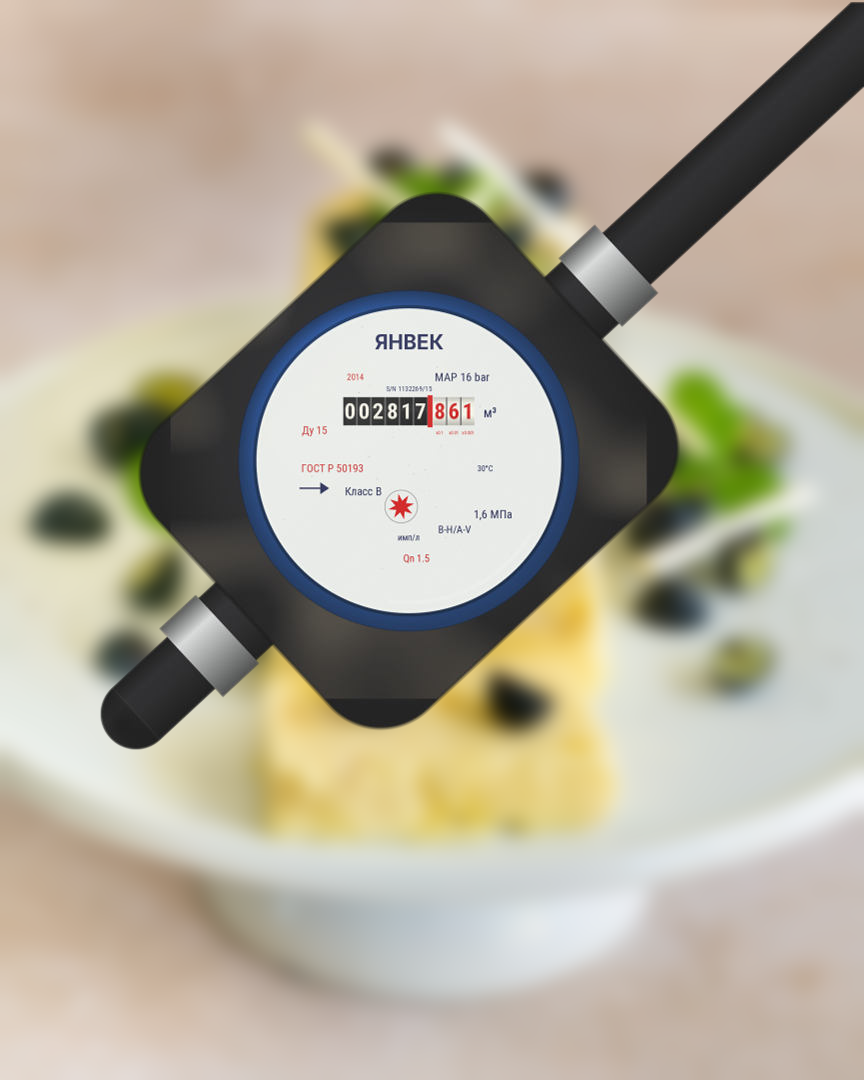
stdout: 2817.861 (m³)
